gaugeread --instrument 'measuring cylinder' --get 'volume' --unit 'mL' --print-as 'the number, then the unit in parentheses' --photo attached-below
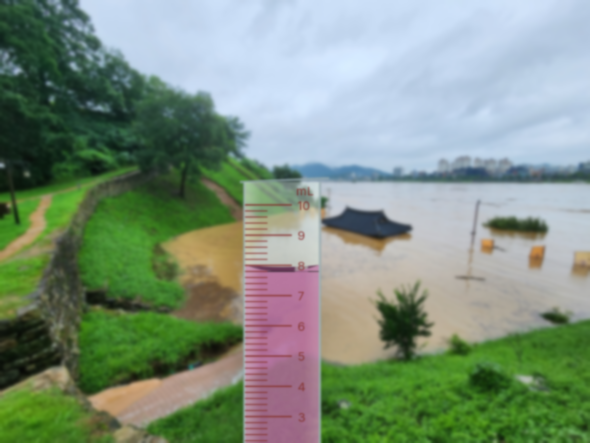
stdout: 7.8 (mL)
